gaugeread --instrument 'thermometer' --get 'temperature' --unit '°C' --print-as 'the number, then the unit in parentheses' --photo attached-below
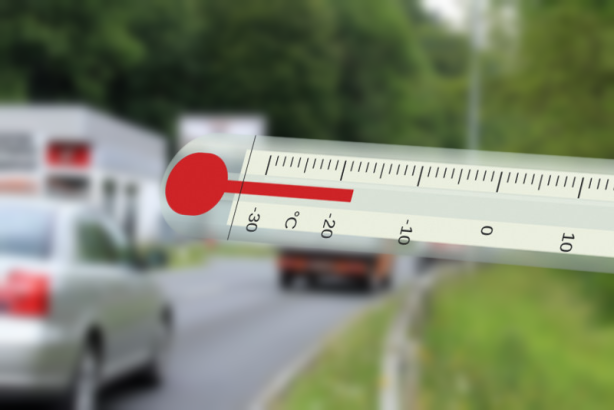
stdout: -18 (°C)
